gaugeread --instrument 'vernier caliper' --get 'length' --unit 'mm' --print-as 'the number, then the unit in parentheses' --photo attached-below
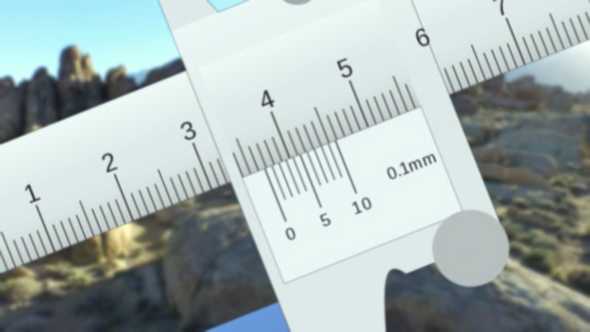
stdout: 36.8 (mm)
